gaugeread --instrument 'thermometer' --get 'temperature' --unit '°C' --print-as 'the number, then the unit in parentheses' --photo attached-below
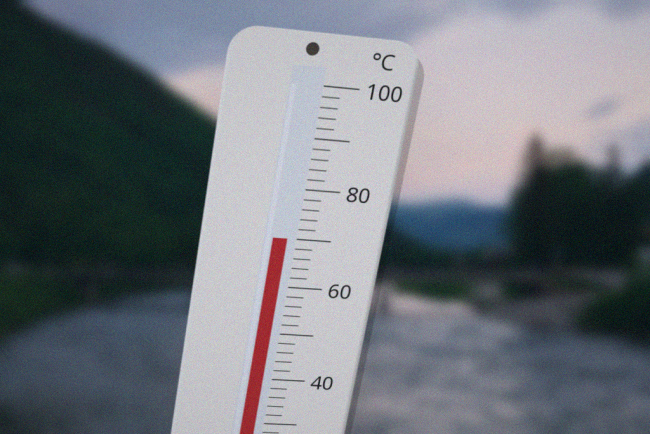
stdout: 70 (°C)
